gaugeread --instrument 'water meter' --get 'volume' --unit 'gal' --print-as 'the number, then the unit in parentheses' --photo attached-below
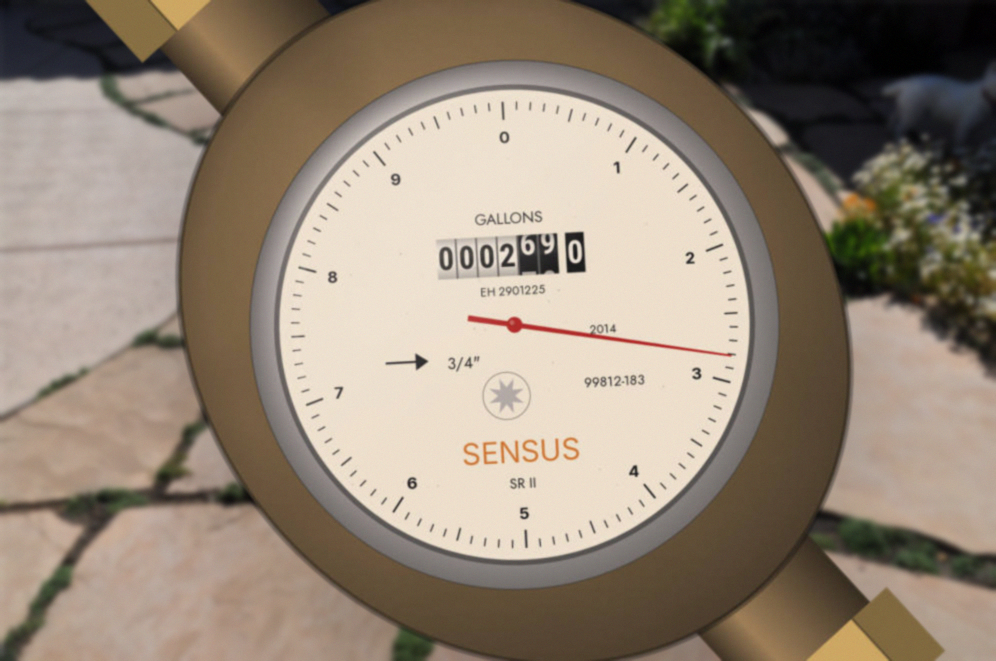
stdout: 2692.8 (gal)
